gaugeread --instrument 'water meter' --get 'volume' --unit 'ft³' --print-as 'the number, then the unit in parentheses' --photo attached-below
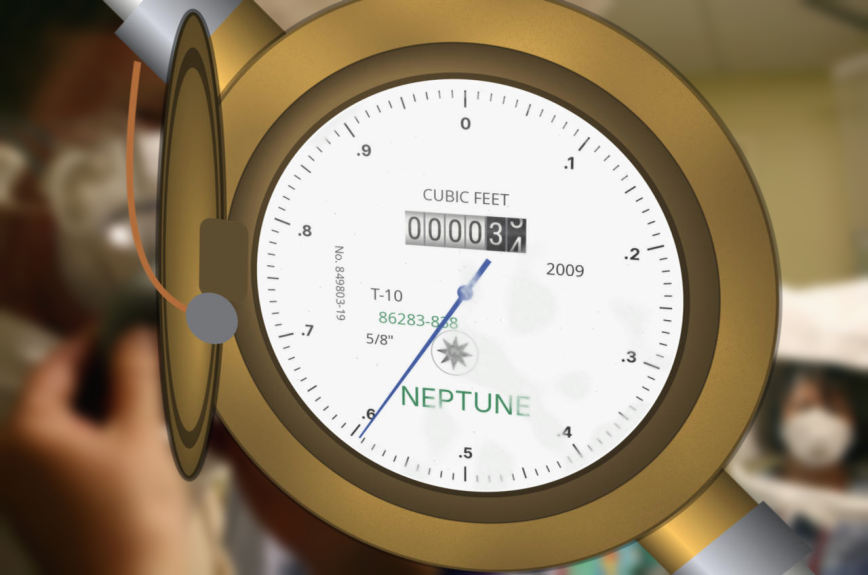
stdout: 33.59 (ft³)
